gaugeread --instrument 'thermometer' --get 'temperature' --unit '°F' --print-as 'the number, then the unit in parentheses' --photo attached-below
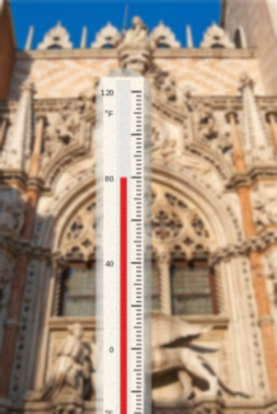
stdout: 80 (°F)
